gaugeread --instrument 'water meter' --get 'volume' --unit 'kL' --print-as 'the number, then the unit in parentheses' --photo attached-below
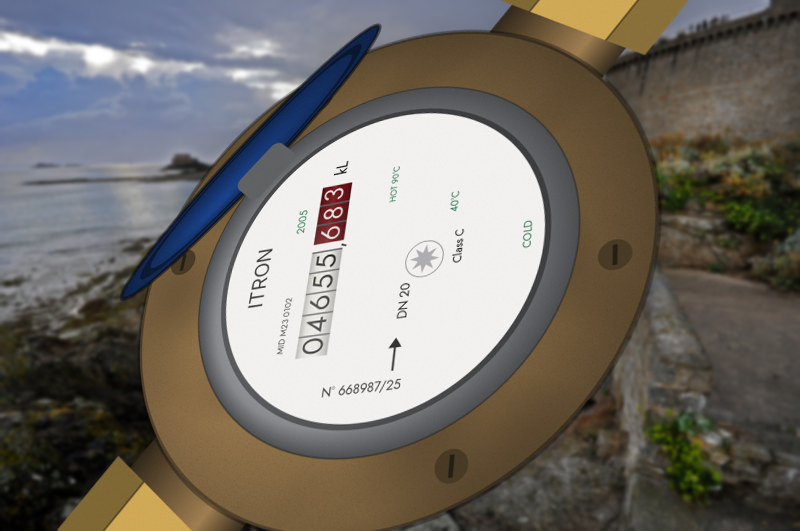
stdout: 4655.683 (kL)
